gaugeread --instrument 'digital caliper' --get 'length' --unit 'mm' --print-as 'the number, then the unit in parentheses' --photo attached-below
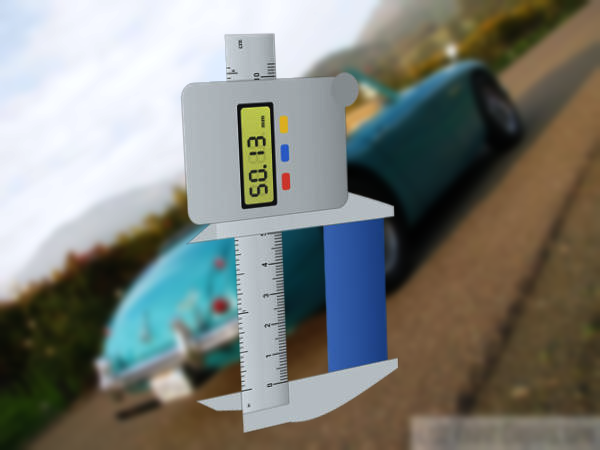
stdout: 50.13 (mm)
